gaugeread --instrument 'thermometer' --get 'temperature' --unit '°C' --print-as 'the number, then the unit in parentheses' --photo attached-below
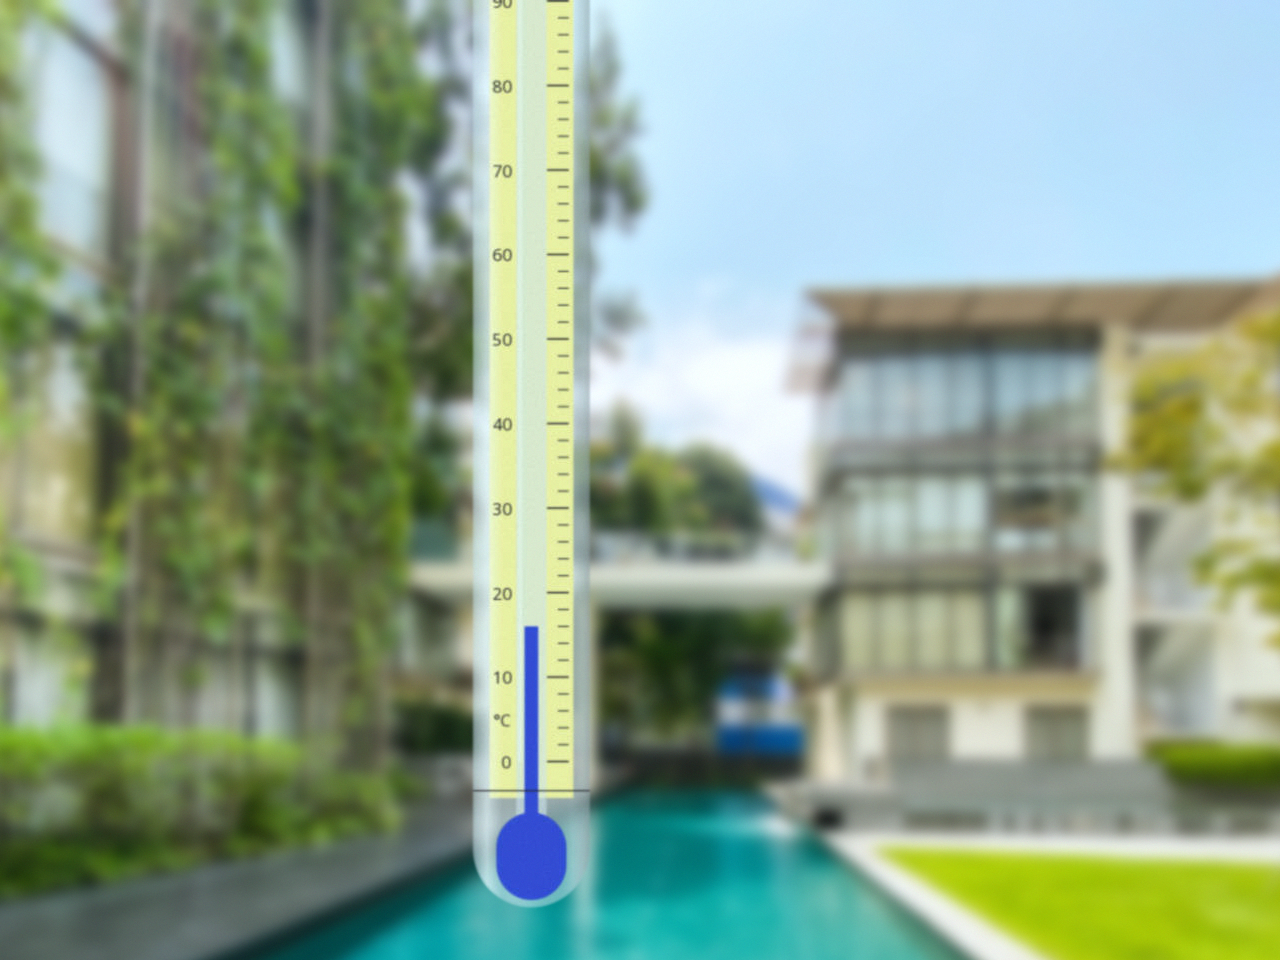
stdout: 16 (°C)
